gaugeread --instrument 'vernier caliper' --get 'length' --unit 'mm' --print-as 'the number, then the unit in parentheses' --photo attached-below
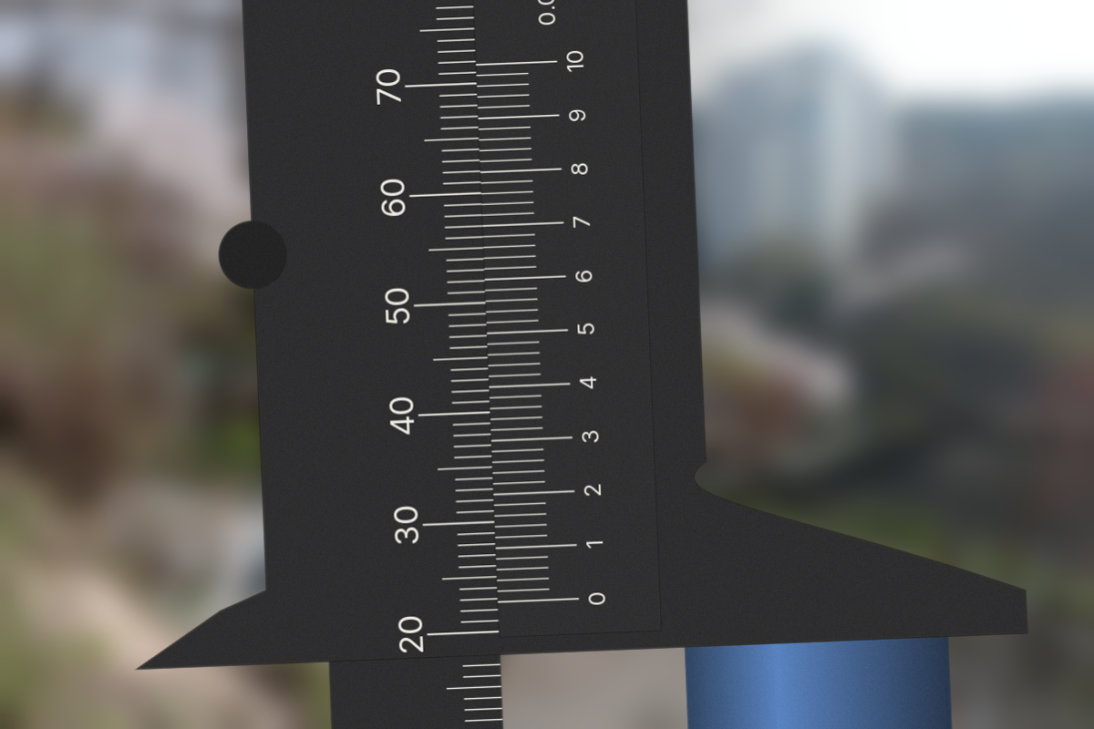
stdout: 22.7 (mm)
